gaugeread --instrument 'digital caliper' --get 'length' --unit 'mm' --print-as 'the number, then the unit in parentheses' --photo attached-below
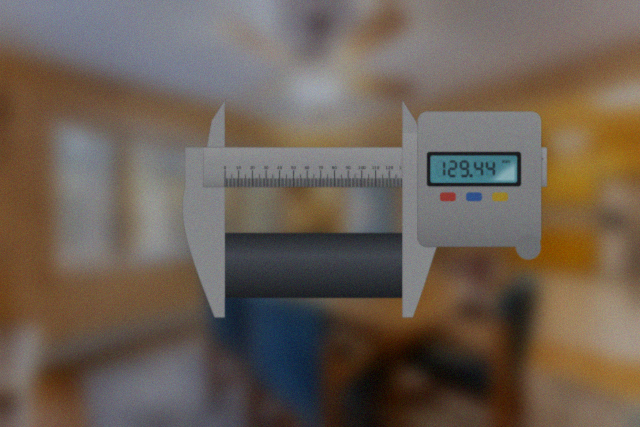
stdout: 129.44 (mm)
